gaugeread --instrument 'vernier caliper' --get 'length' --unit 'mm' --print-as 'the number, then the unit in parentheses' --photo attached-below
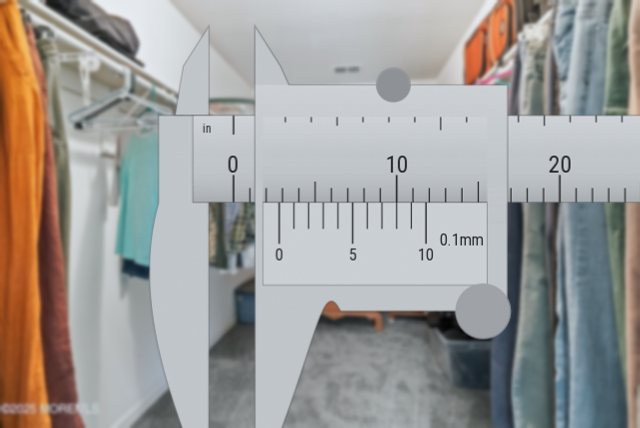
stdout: 2.8 (mm)
